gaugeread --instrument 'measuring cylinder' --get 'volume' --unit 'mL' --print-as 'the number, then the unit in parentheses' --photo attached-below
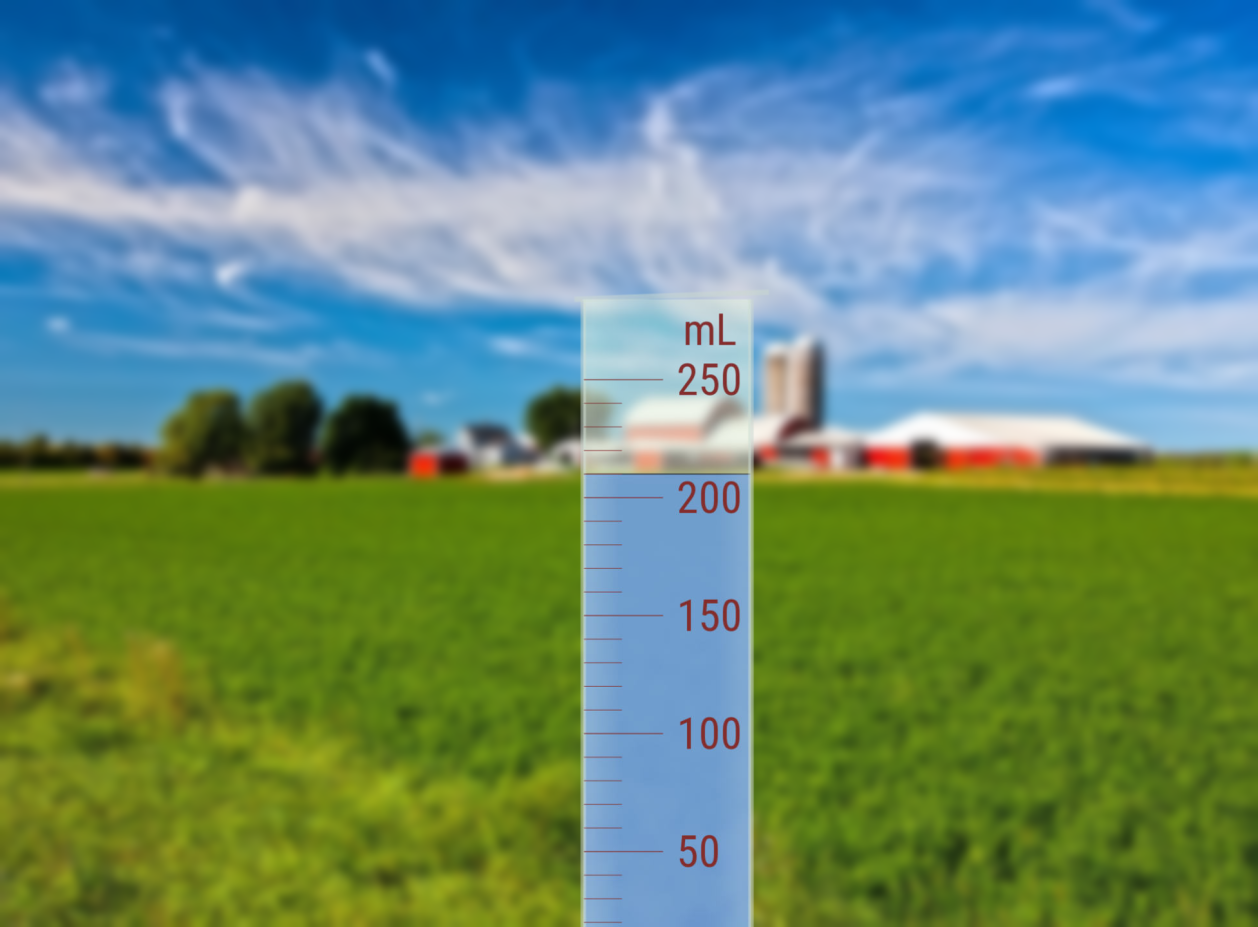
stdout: 210 (mL)
